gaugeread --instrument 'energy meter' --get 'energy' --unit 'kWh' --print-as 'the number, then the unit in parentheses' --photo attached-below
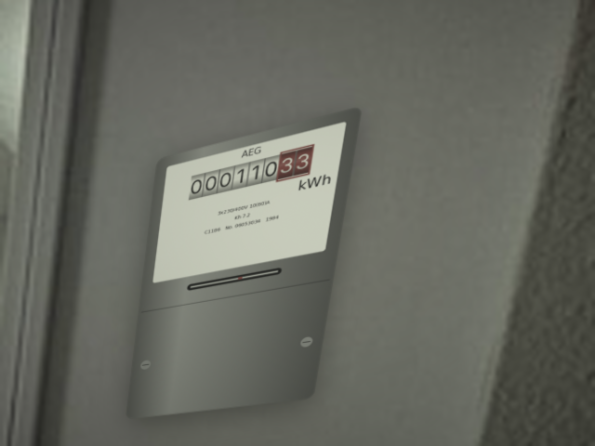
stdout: 110.33 (kWh)
